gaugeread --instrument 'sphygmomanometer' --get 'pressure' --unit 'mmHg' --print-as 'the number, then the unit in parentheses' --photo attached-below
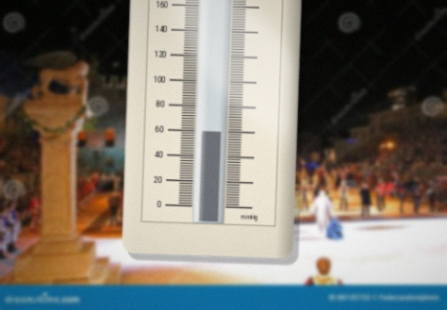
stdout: 60 (mmHg)
